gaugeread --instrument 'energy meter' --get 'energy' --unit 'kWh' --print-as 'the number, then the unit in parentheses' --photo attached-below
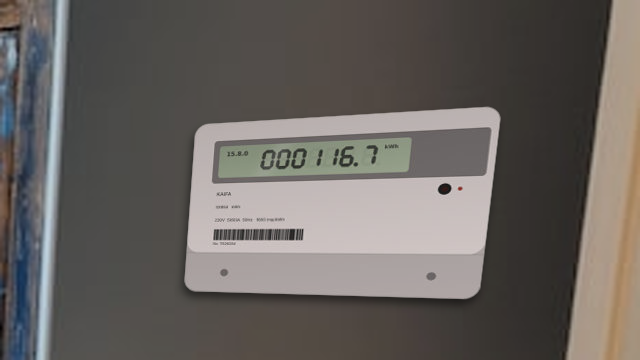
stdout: 116.7 (kWh)
